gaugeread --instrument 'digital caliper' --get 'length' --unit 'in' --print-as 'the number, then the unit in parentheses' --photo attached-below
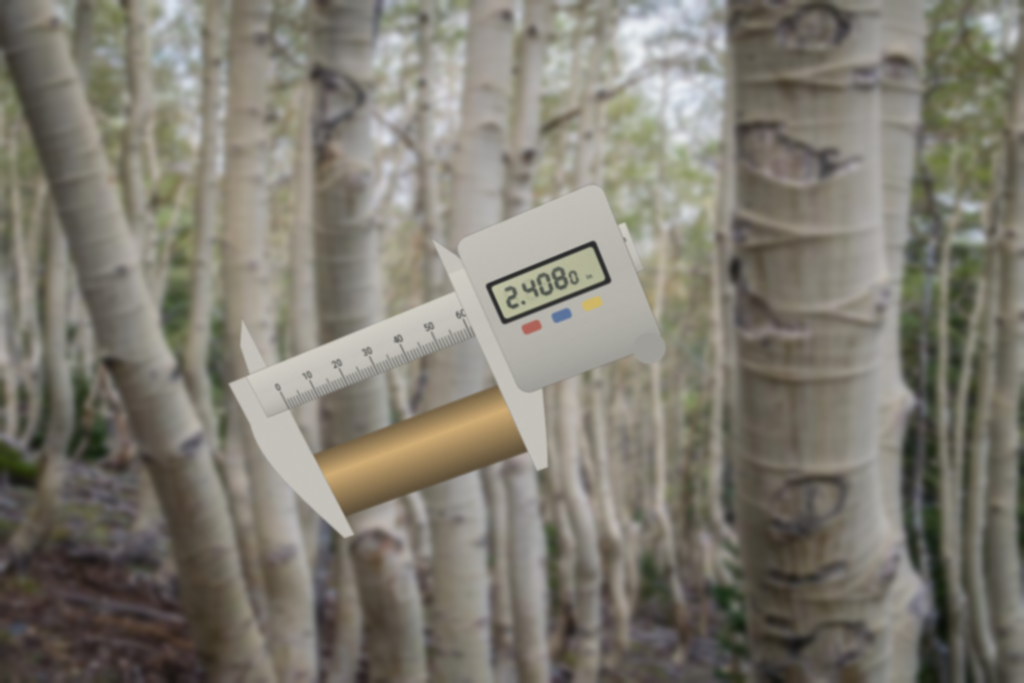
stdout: 2.4080 (in)
